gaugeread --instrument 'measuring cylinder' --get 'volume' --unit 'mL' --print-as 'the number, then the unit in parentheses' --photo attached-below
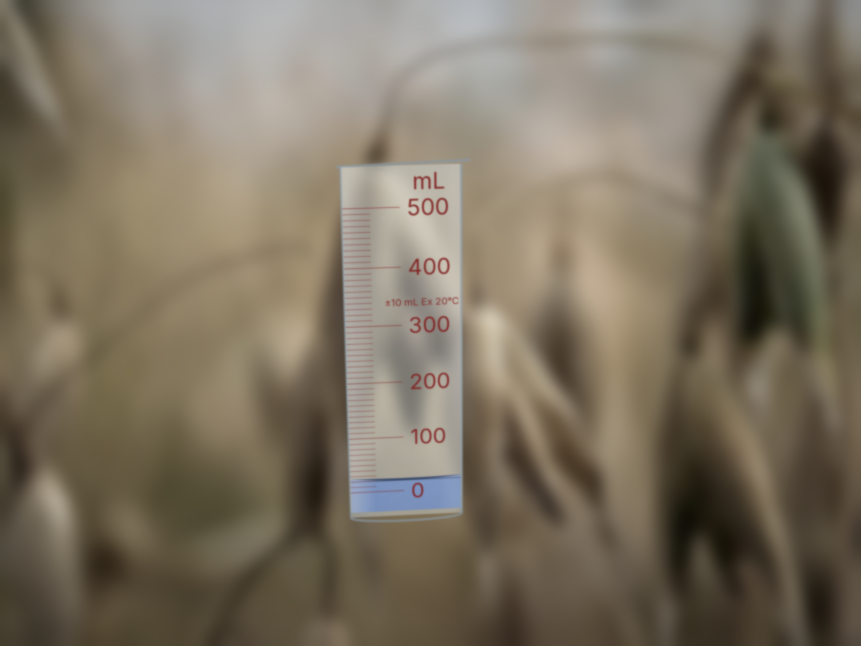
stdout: 20 (mL)
